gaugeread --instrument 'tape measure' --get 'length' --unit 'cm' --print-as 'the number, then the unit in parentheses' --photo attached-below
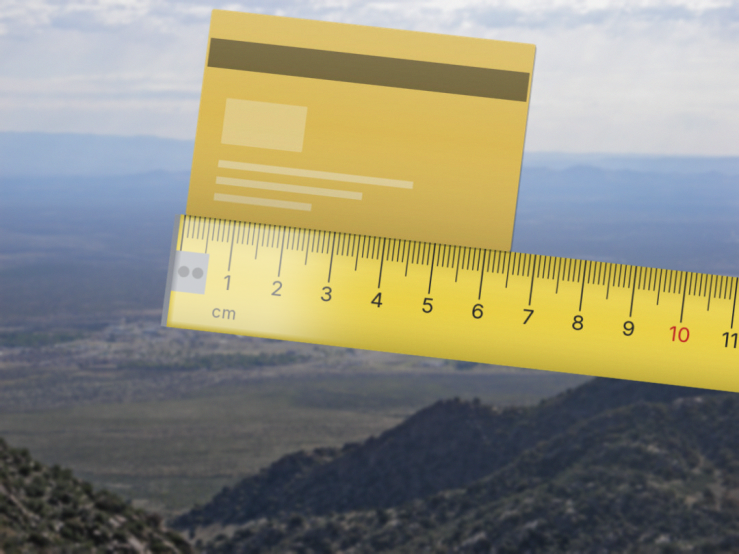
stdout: 6.5 (cm)
